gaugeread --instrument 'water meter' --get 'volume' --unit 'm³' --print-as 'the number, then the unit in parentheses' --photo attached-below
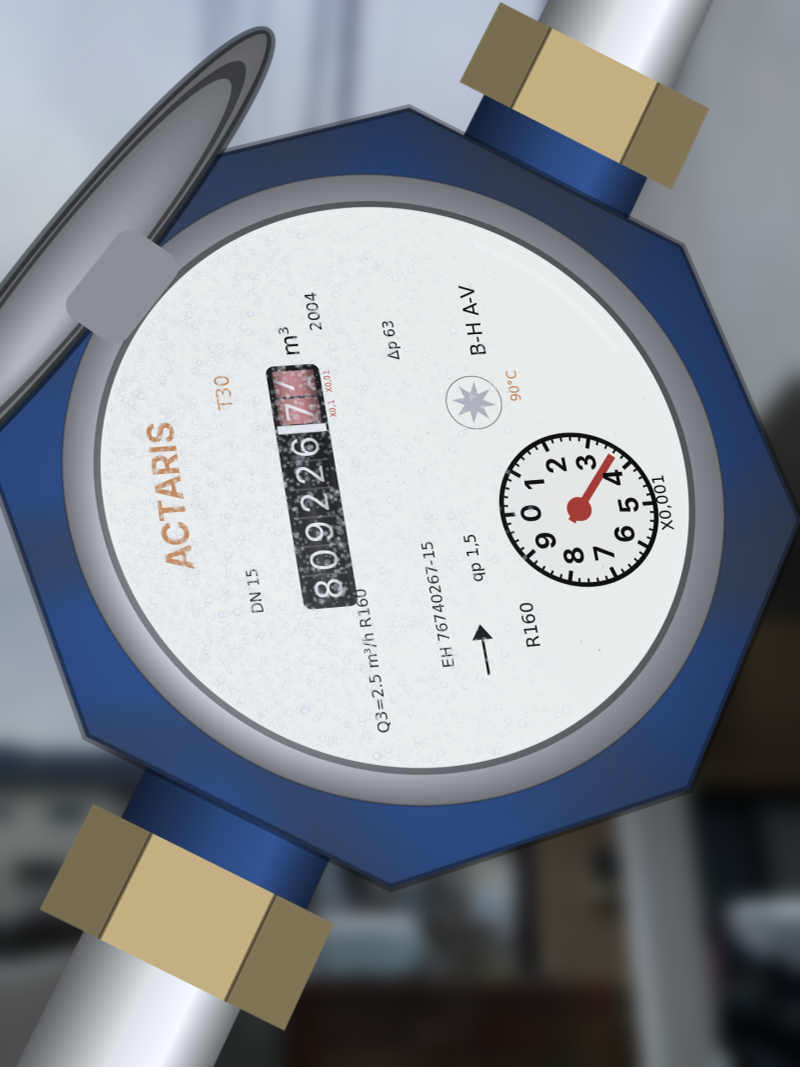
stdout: 809226.773 (m³)
